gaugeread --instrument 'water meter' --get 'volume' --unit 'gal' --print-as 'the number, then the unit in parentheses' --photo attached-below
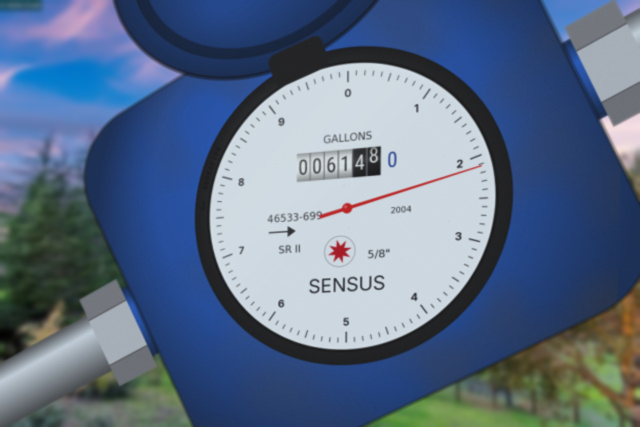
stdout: 61482.1 (gal)
